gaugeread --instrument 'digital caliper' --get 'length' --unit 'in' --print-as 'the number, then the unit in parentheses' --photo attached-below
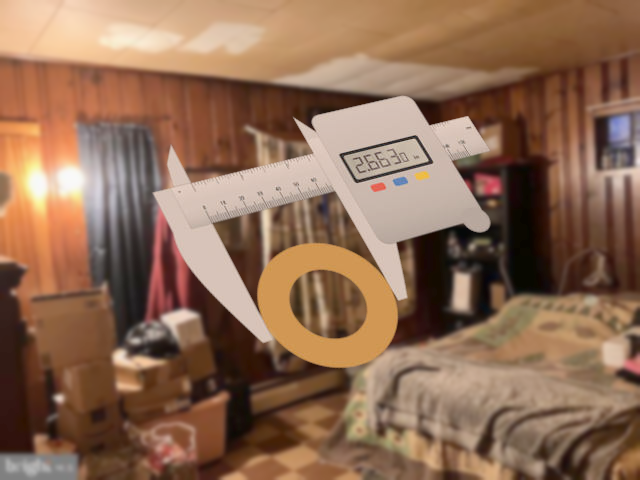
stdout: 2.6630 (in)
